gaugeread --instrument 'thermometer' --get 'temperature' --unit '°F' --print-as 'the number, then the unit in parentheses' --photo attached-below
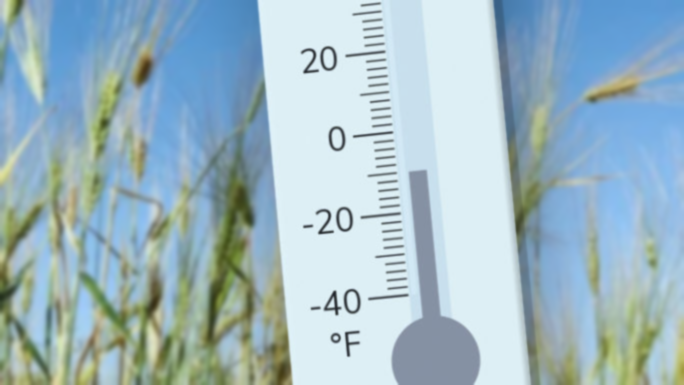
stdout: -10 (°F)
